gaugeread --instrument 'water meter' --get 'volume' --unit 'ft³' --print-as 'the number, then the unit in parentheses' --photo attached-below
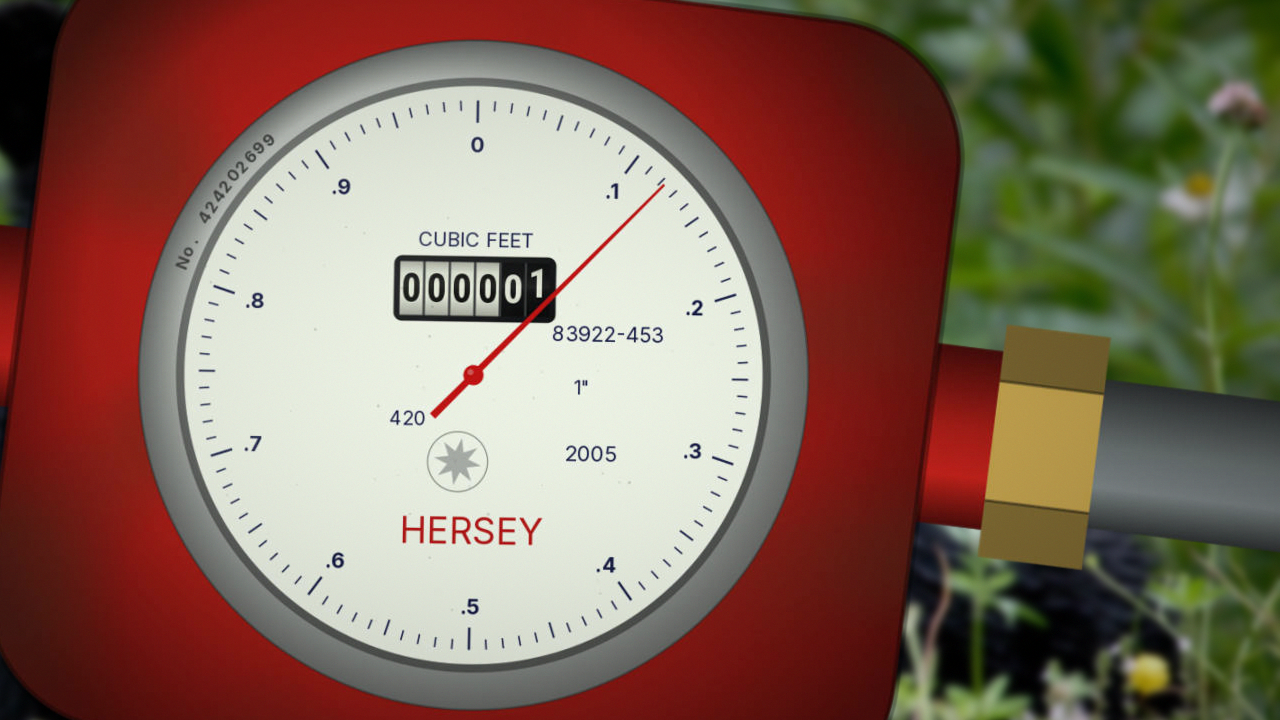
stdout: 1.12 (ft³)
